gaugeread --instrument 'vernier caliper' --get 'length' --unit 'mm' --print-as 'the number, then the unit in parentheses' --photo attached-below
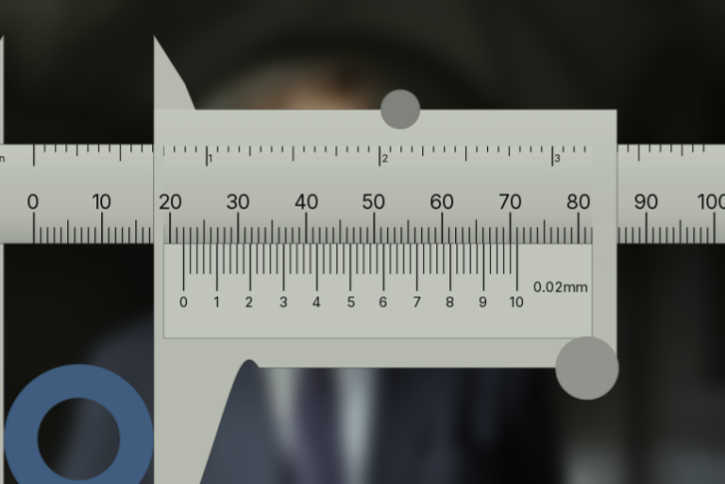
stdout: 22.0 (mm)
